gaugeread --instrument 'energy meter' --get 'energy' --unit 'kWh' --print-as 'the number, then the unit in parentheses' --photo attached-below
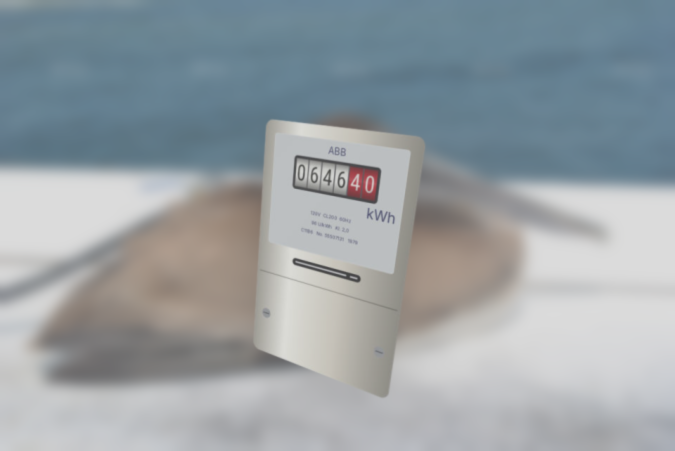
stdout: 646.40 (kWh)
